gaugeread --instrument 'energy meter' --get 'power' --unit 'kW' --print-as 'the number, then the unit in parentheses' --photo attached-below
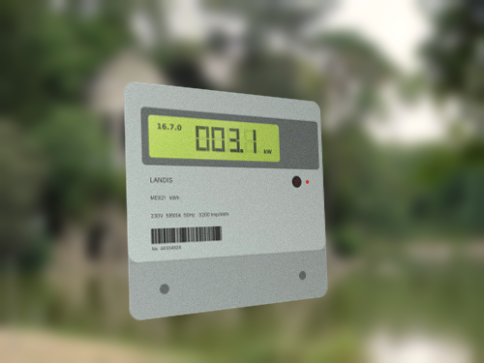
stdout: 3.1 (kW)
